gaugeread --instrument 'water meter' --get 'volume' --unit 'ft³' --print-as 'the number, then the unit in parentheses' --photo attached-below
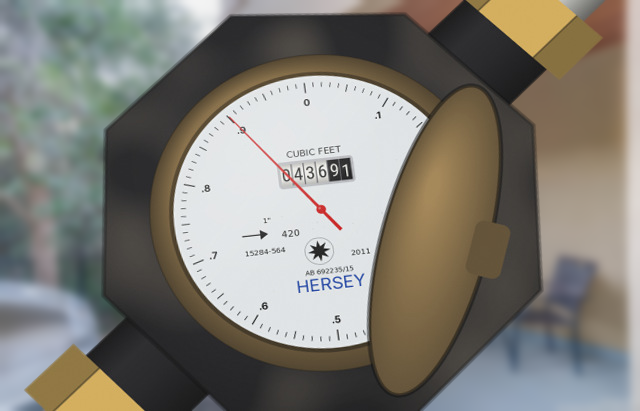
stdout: 43690.90 (ft³)
